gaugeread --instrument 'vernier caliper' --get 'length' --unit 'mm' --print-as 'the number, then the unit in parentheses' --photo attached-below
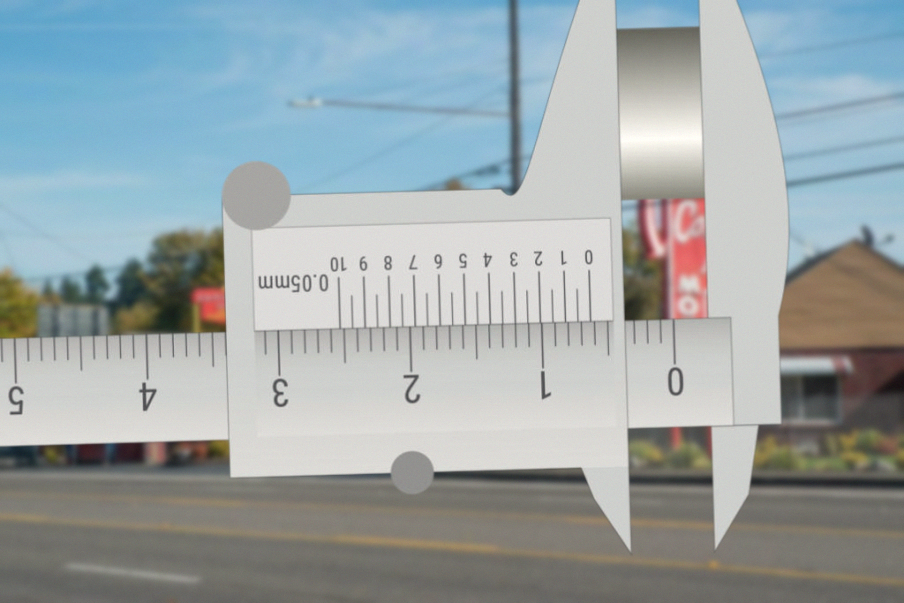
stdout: 6.3 (mm)
